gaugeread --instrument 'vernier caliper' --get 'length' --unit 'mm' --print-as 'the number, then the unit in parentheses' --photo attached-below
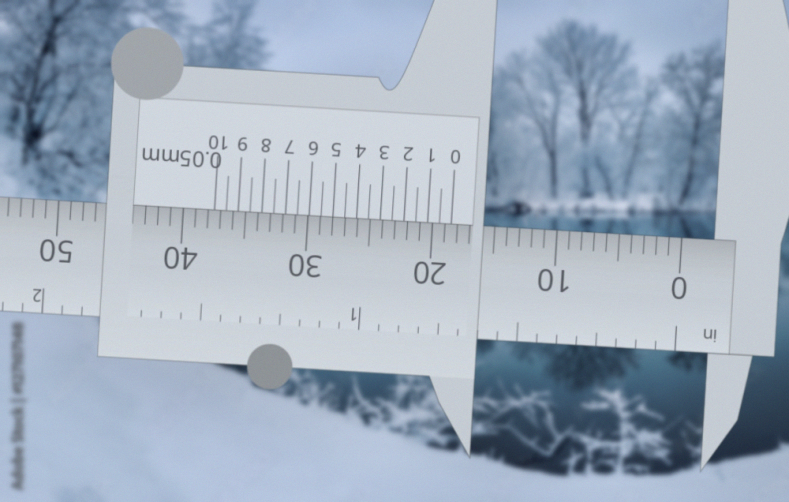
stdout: 18.5 (mm)
